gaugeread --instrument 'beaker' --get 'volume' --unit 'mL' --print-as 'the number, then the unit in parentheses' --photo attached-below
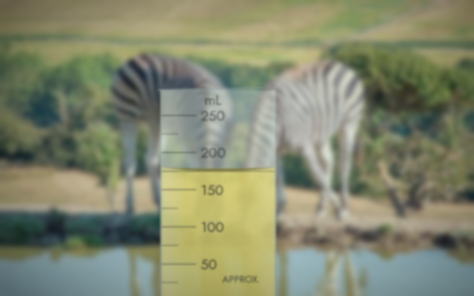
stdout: 175 (mL)
